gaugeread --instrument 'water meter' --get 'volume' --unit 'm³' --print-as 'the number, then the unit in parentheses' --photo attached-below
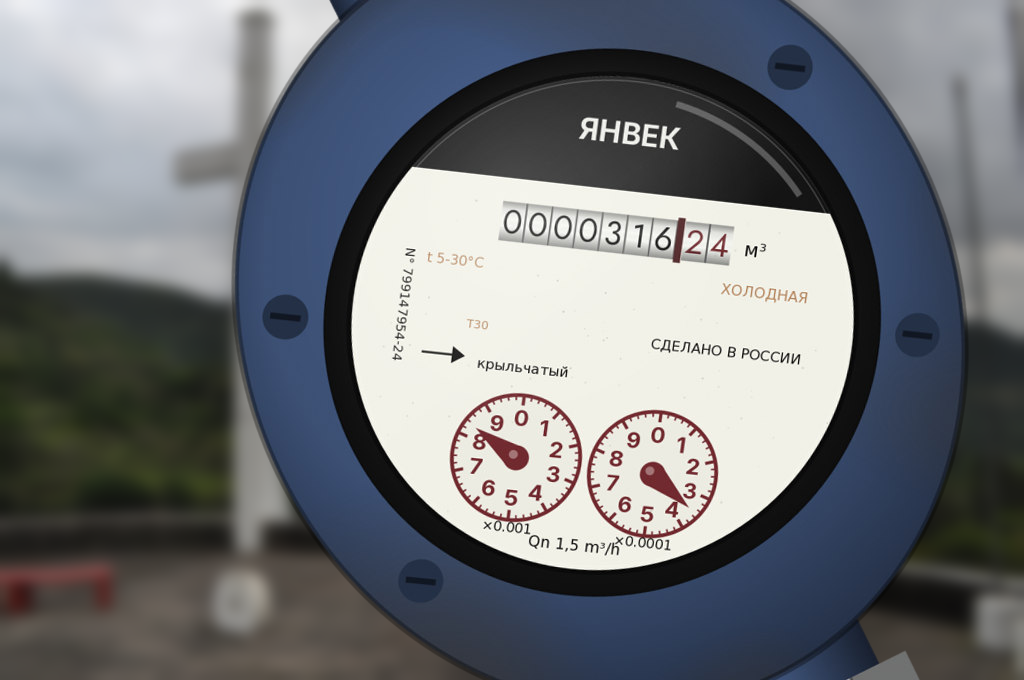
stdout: 316.2483 (m³)
